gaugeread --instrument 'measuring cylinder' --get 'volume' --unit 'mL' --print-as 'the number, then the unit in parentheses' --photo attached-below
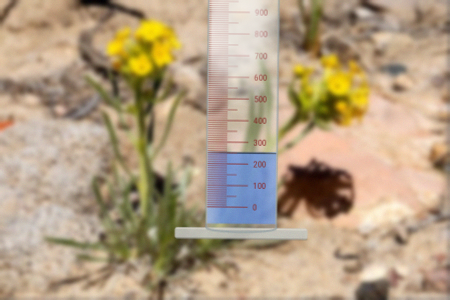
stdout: 250 (mL)
